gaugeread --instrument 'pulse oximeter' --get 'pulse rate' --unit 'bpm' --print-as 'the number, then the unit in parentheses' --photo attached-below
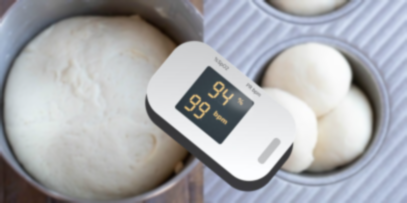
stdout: 99 (bpm)
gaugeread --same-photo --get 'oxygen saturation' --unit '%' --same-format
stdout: 94 (%)
